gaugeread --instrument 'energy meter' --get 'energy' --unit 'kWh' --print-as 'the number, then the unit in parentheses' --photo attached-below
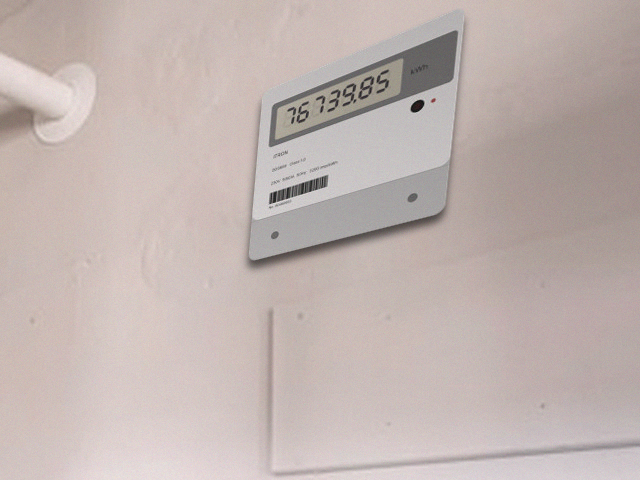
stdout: 76739.85 (kWh)
